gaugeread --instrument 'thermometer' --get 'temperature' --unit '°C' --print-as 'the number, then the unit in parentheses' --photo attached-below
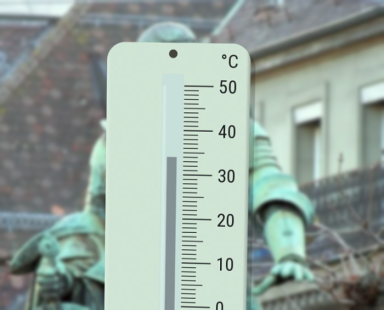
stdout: 34 (°C)
